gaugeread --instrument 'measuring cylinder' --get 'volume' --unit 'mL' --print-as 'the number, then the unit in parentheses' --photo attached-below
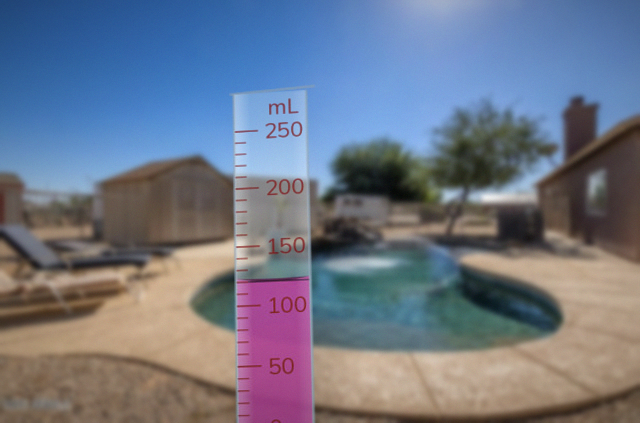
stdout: 120 (mL)
